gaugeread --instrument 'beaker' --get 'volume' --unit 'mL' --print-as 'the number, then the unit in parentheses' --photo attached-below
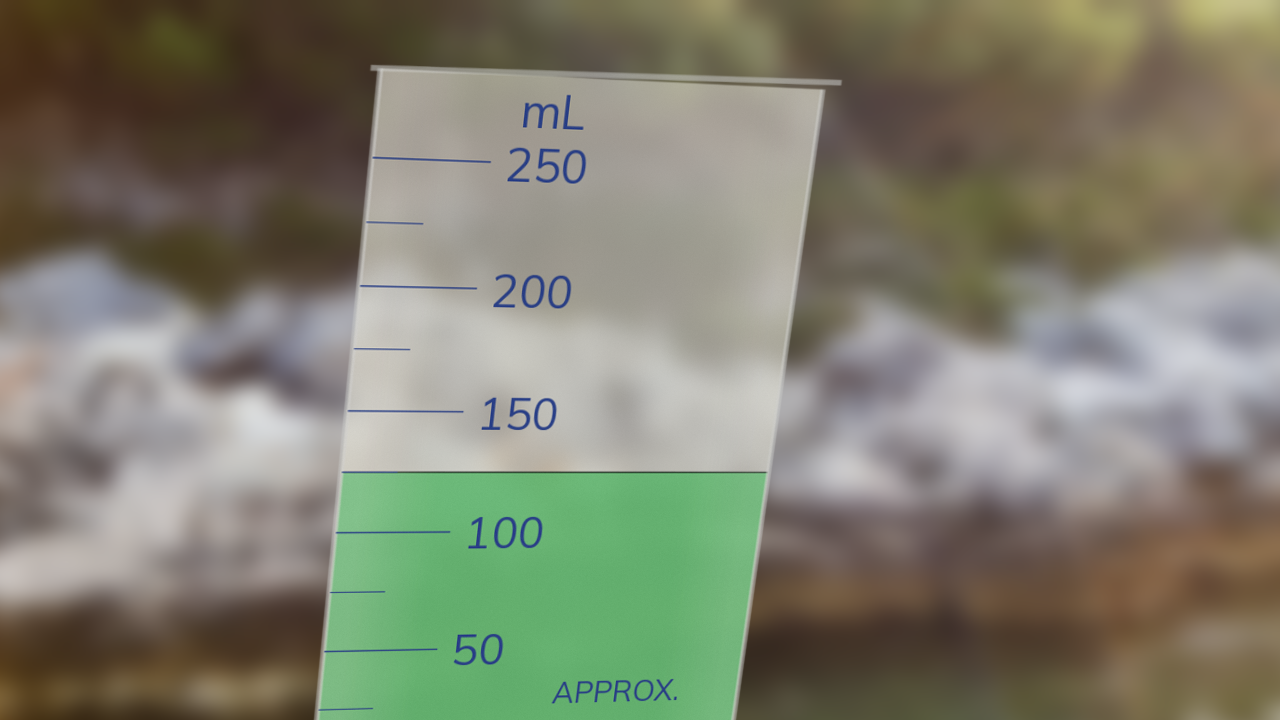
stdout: 125 (mL)
